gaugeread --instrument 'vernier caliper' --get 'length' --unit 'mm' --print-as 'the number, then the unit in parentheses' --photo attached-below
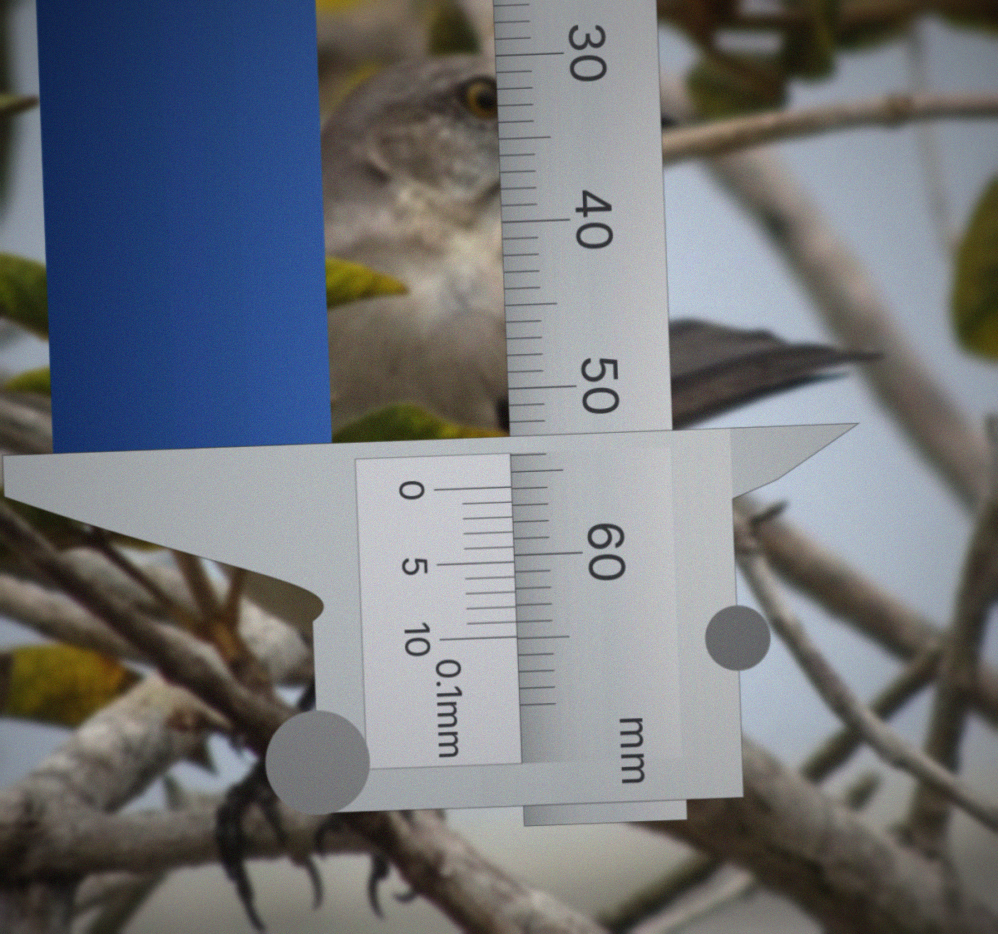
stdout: 55.9 (mm)
